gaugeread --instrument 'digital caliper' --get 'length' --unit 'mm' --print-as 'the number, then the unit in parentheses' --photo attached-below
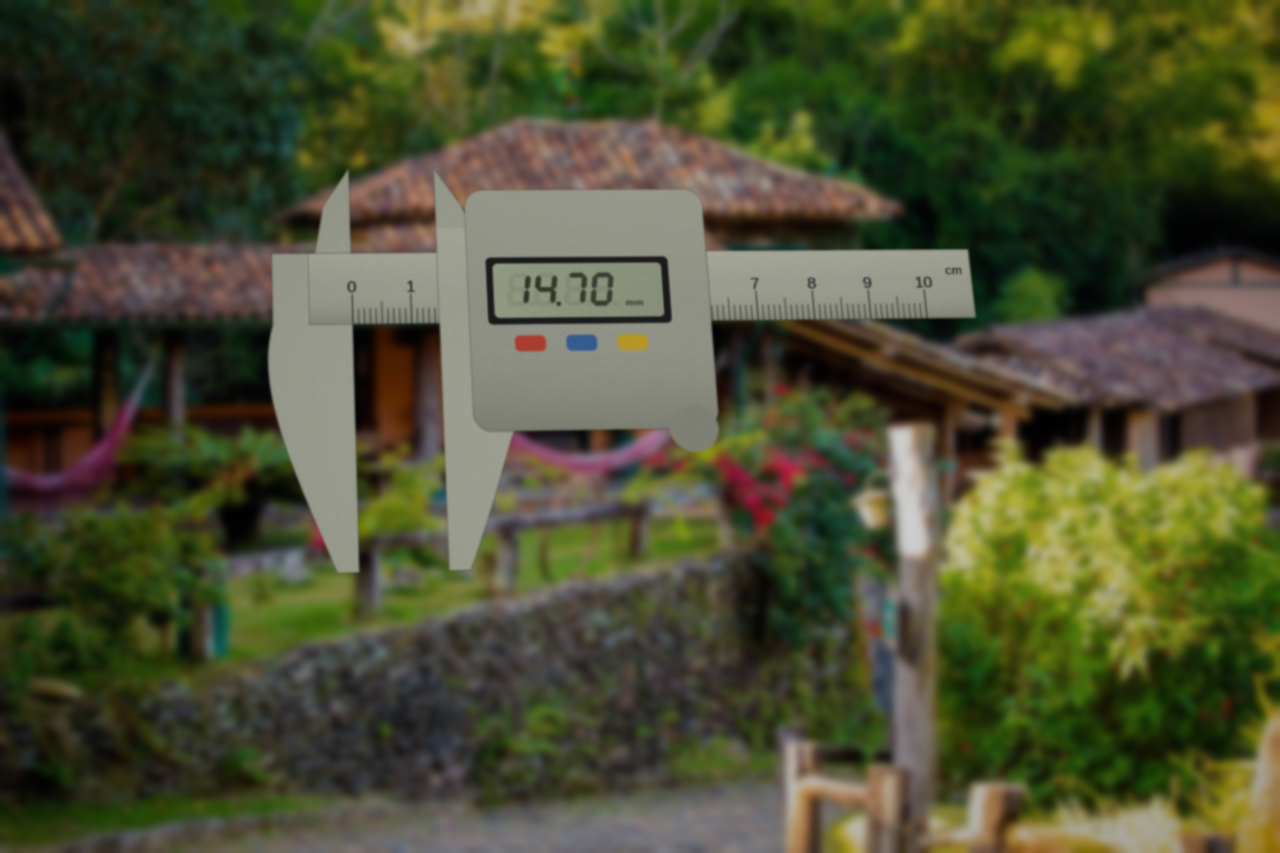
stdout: 14.70 (mm)
